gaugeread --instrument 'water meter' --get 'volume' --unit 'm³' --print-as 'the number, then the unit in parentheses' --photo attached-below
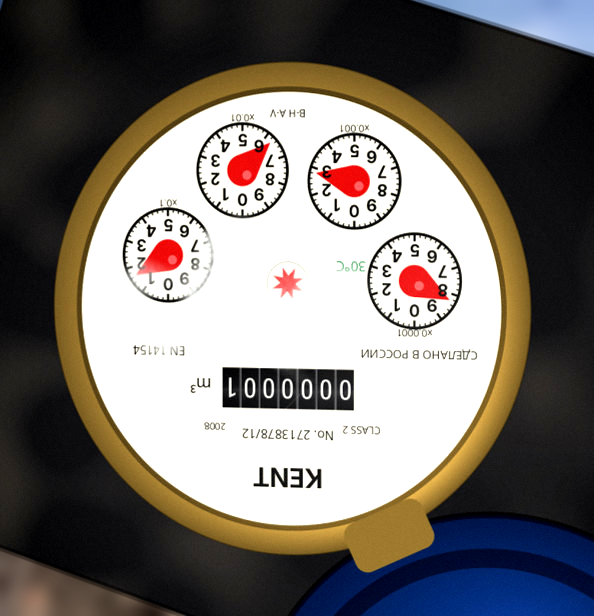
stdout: 1.1628 (m³)
